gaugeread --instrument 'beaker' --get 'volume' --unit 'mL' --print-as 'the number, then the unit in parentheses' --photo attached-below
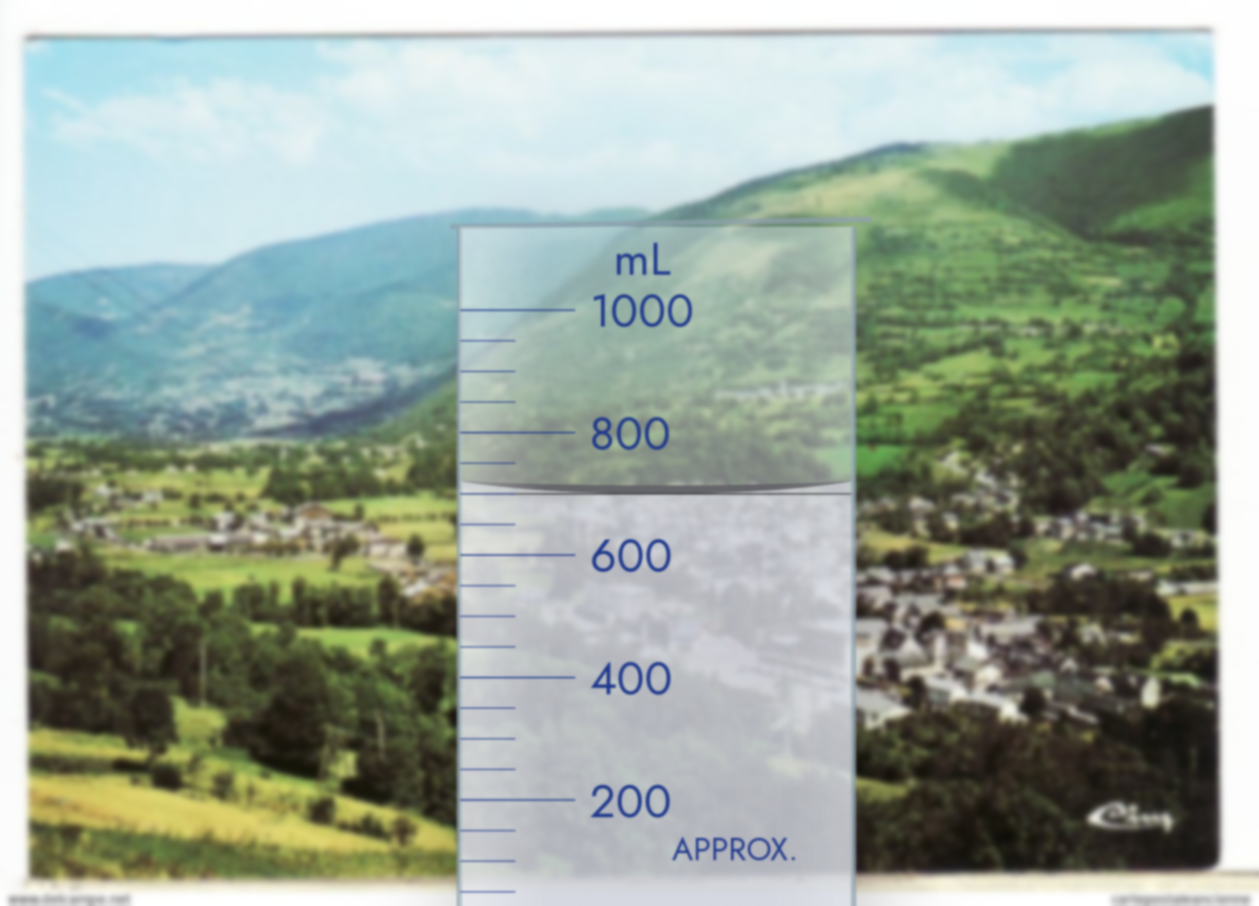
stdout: 700 (mL)
